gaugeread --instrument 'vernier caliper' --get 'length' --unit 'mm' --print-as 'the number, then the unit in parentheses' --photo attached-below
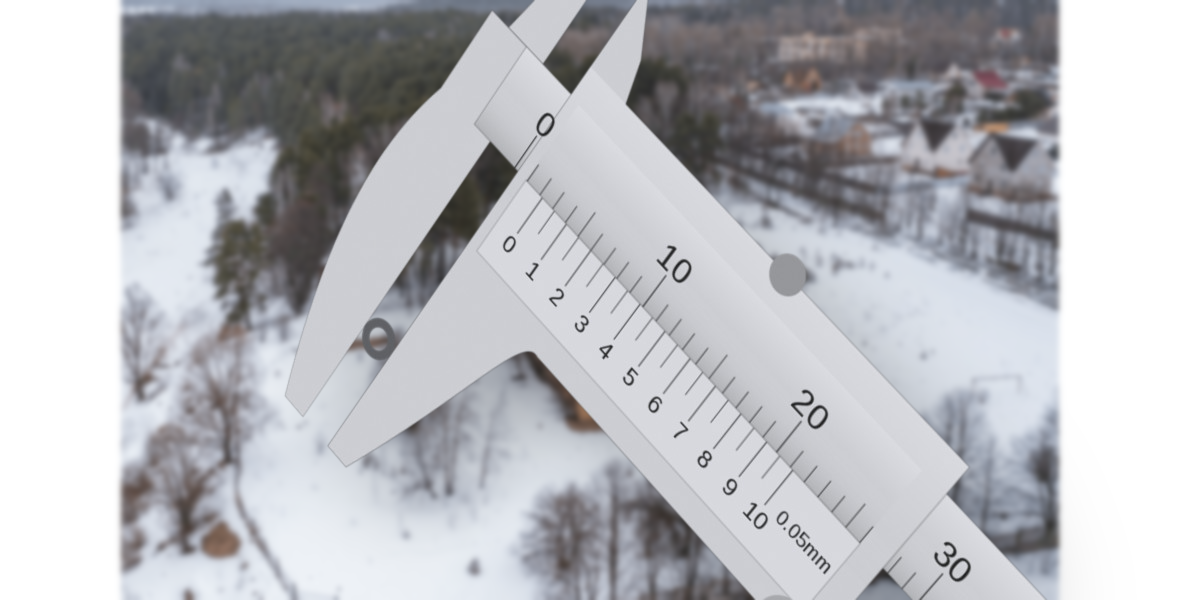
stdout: 2.2 (mm)
